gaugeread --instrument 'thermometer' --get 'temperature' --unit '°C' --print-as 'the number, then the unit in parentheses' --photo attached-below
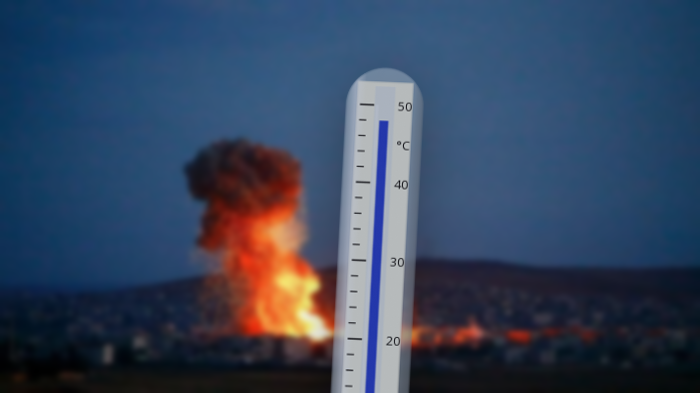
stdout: 48 (°C)
